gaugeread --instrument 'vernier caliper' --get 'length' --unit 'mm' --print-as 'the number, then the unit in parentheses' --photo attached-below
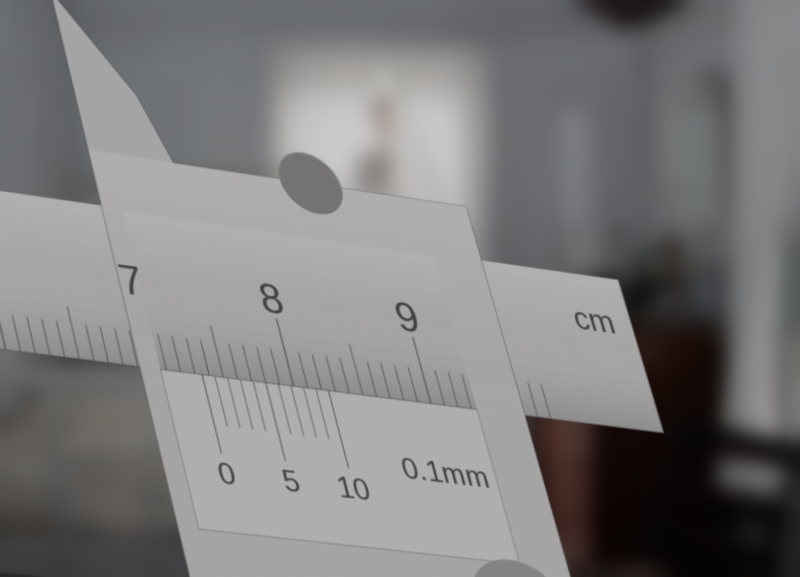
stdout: 73.5 (mm)
